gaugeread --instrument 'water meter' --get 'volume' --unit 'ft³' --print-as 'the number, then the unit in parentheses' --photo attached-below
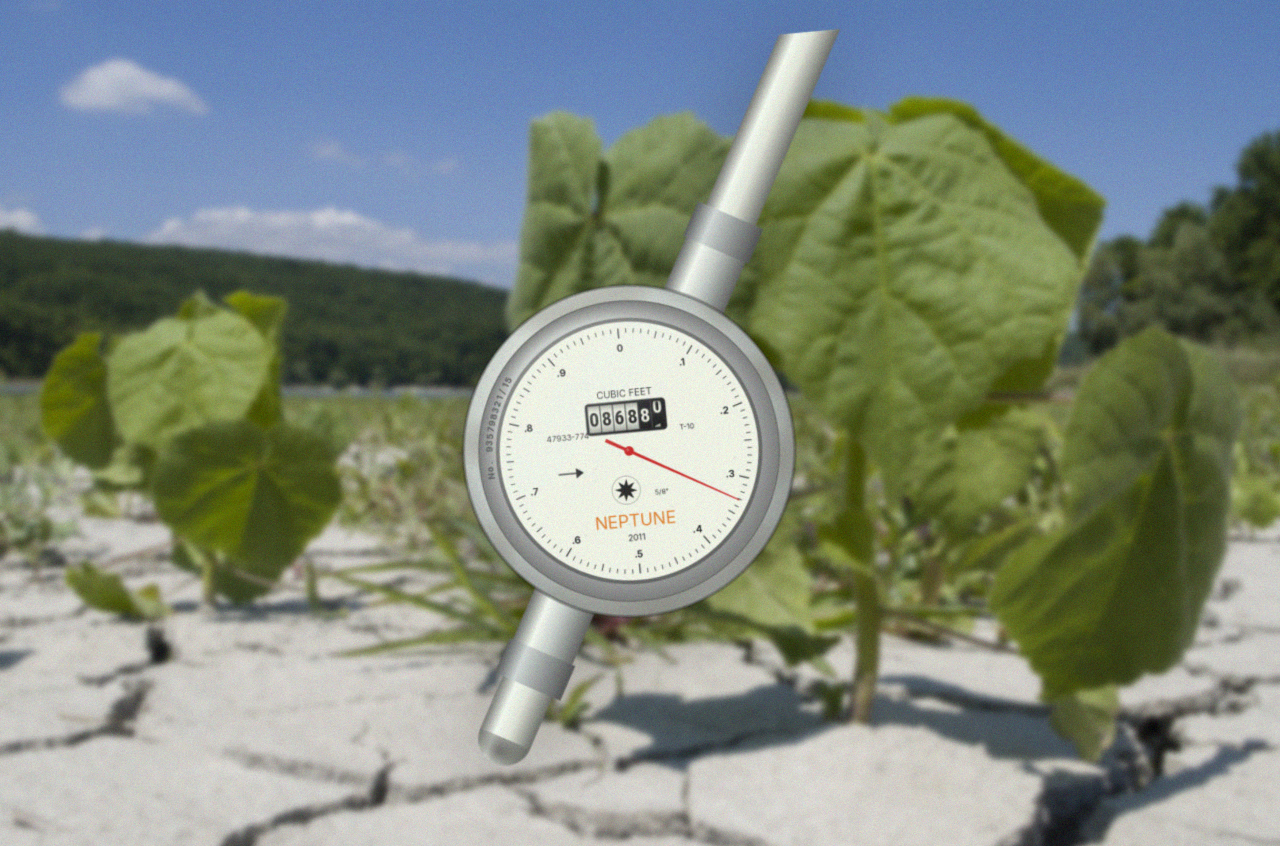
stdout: 86880.33 (ft³)
